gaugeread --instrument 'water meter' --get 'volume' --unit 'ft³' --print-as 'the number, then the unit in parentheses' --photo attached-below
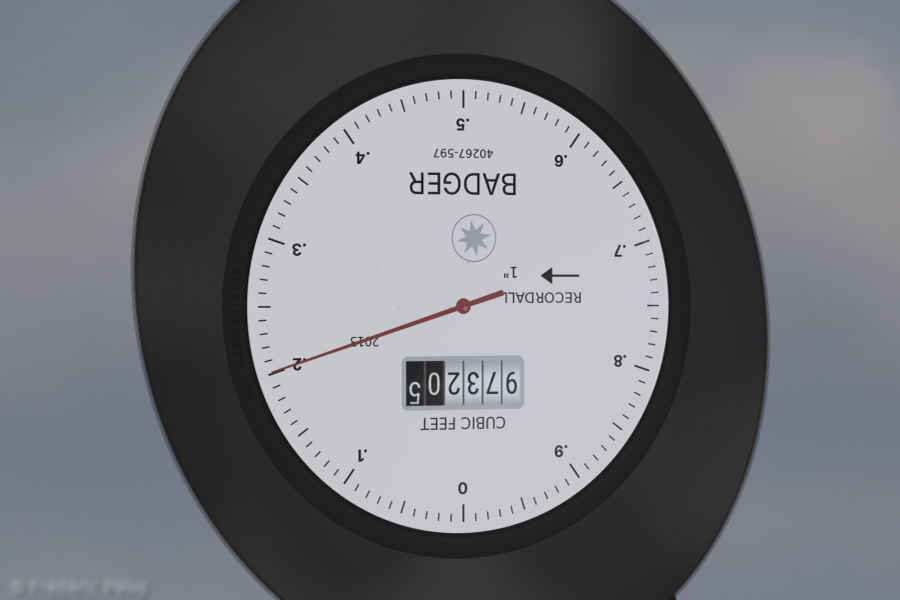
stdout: 973205.20 (ft³)
